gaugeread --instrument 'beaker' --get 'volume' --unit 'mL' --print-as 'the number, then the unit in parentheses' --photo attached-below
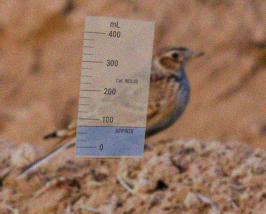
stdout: 75 (mL)
